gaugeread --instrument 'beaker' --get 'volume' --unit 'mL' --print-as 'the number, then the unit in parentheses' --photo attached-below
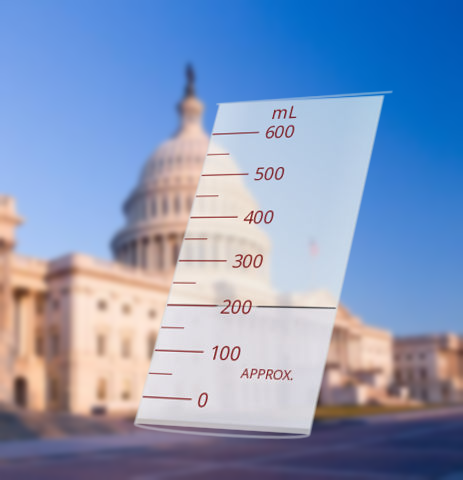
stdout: 200 (mL)
